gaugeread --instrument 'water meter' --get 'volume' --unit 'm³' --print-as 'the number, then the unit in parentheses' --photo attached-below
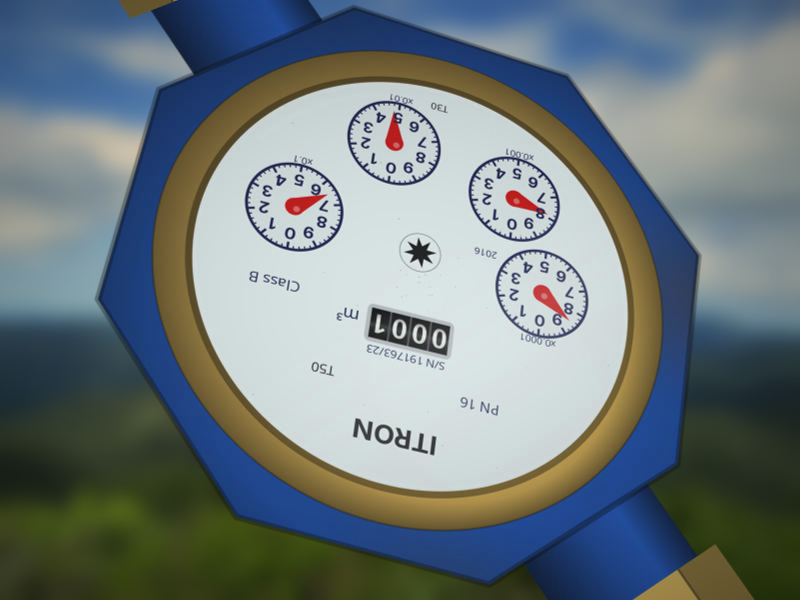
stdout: 1.6478 (m³)
